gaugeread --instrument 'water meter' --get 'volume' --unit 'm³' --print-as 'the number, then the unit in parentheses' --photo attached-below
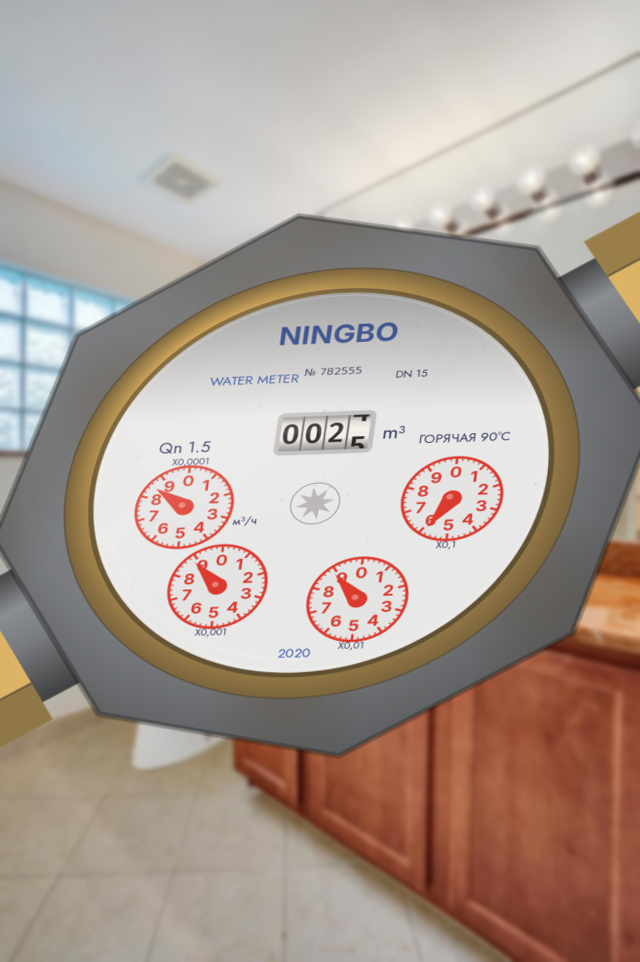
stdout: 24.5888 (m³)
